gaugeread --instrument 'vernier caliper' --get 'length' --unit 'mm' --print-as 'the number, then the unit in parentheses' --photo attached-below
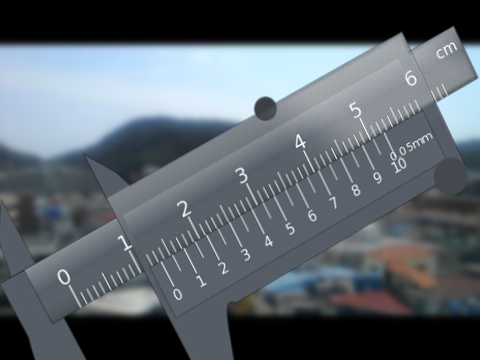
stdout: 13.4 (mm)
